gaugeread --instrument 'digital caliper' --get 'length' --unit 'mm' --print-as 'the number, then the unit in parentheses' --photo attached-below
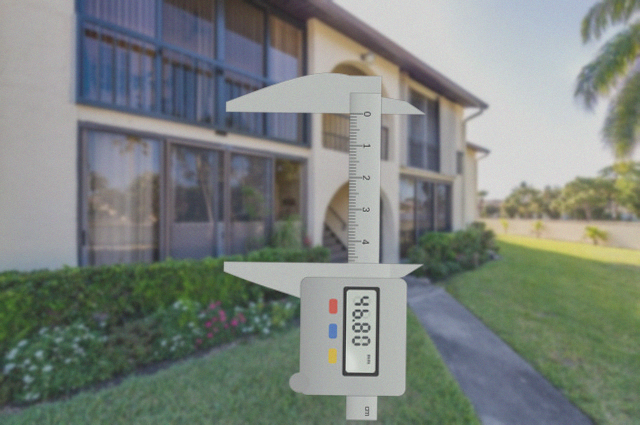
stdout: 46.80 (mm)
